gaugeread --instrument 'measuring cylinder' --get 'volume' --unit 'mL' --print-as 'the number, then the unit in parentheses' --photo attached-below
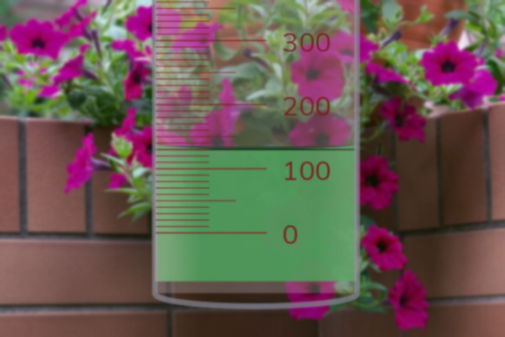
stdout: 130 (mL)
